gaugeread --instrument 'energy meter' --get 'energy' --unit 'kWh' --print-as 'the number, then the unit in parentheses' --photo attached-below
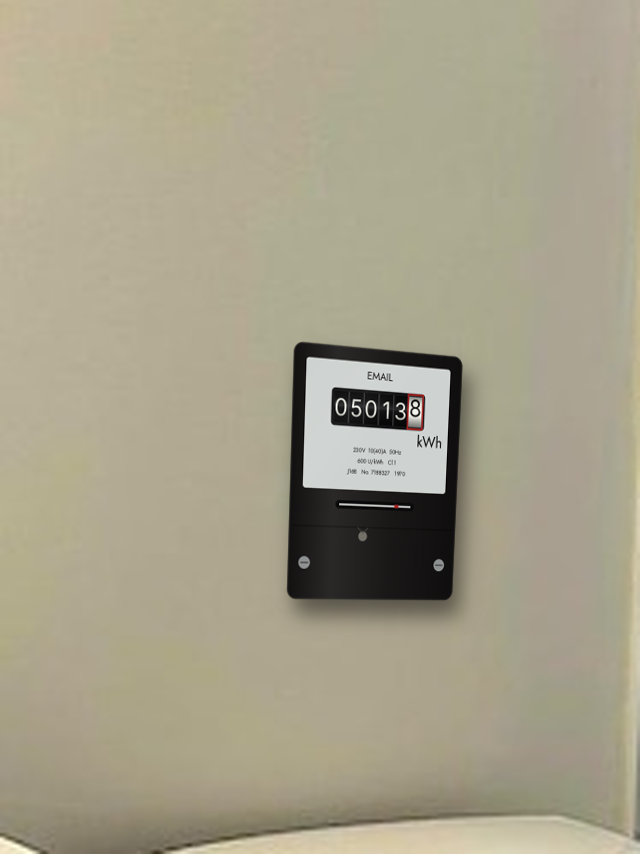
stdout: 5013.8 (kWh)
